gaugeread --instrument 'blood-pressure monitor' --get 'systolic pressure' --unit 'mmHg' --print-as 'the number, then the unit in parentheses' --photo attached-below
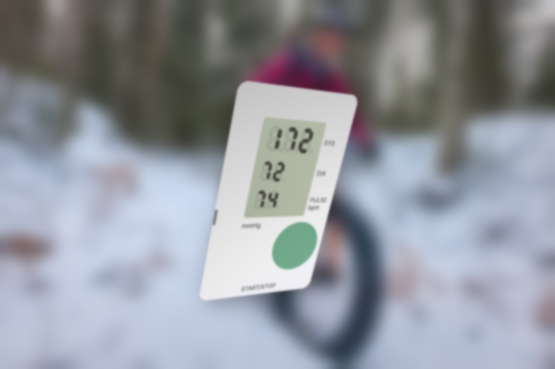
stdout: 172 (mmHg)
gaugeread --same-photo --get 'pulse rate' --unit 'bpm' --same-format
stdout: 74 (bpm)
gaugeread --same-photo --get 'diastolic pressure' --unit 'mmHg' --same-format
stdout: 72 (mmHg)
